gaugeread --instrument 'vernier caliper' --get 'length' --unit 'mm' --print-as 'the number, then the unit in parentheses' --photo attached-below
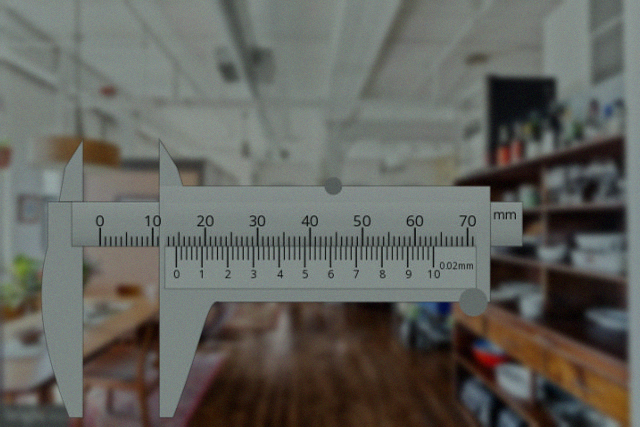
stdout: 14.5 (mm)
